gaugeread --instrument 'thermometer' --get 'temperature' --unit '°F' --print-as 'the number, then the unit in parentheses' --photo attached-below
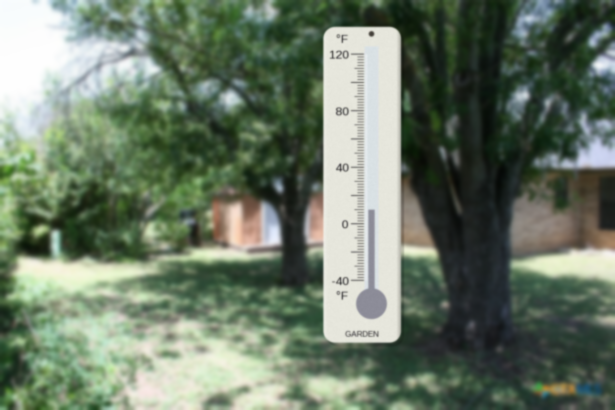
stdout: 10 (°F)
